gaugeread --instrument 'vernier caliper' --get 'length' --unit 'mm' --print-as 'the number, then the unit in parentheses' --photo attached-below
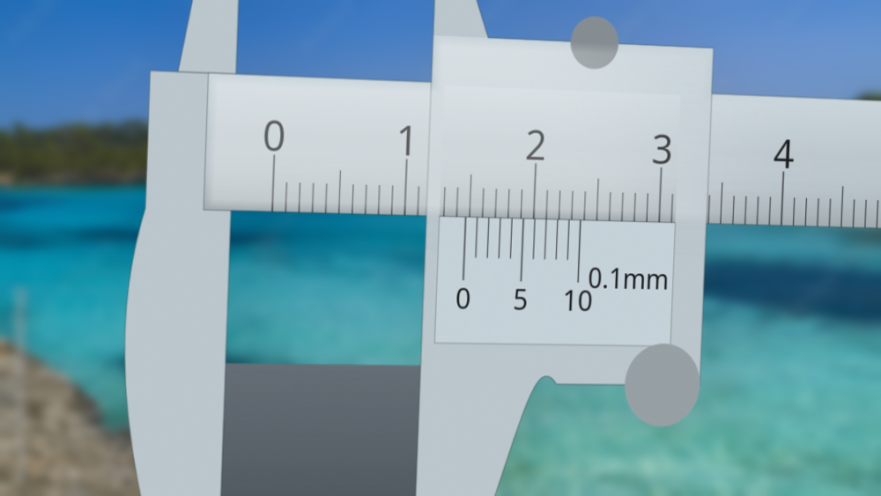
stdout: 14.7 (mm)
